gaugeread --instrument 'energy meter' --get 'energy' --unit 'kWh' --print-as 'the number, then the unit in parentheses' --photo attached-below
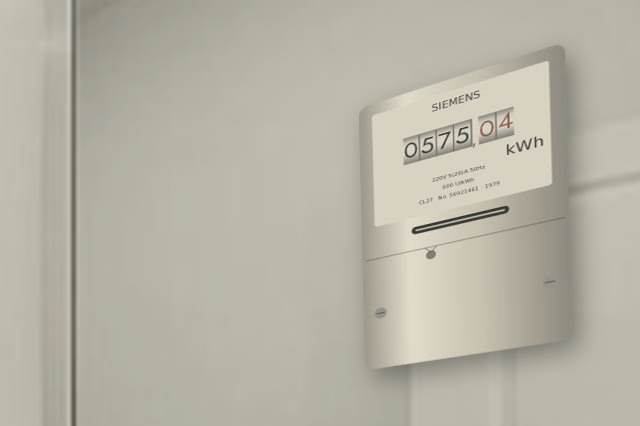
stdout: 575.04 (kWh)
